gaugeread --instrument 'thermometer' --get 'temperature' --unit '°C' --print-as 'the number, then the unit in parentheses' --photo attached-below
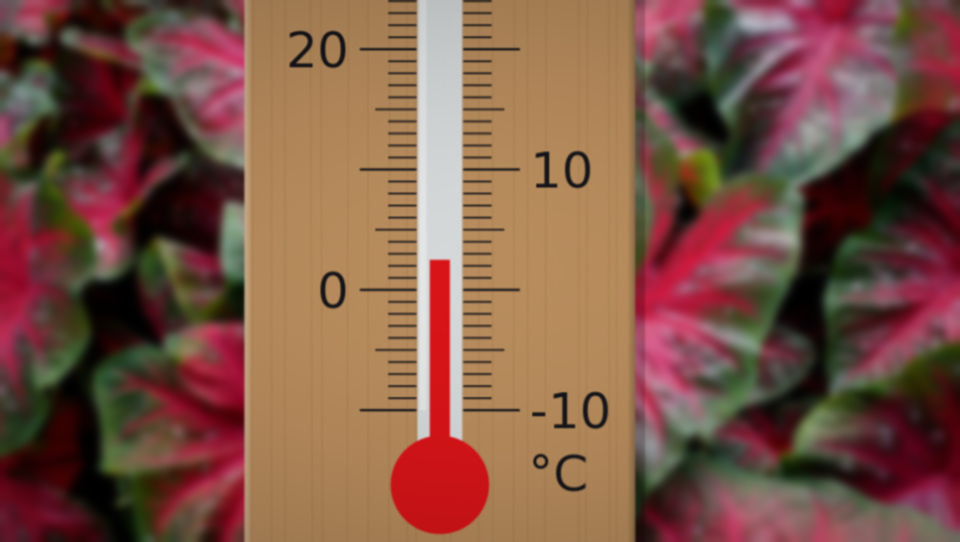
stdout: 2.5 (°C)
